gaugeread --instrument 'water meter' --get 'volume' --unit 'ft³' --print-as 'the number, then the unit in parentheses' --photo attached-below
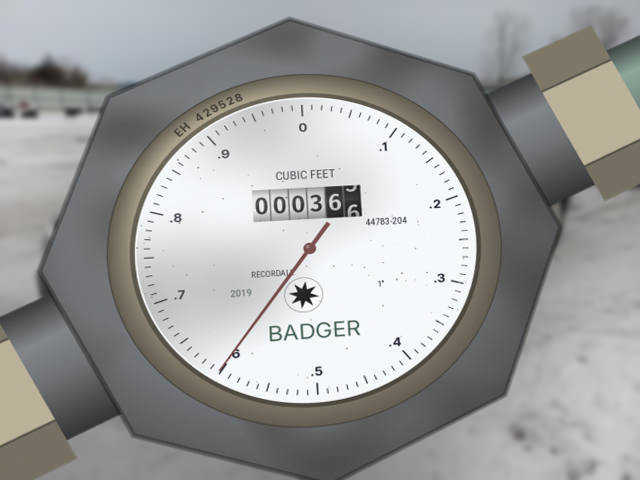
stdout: 365.60 (ft³)
